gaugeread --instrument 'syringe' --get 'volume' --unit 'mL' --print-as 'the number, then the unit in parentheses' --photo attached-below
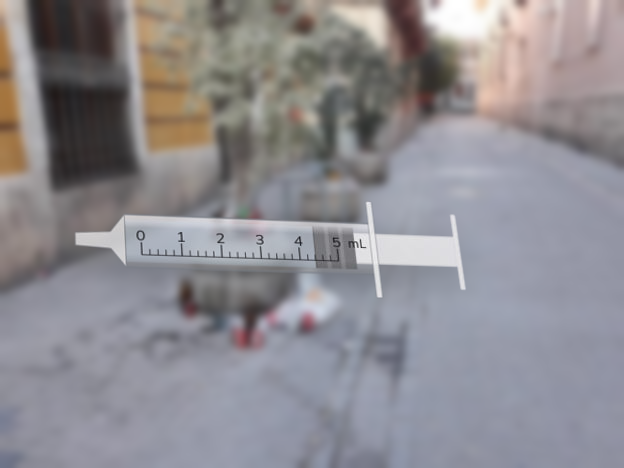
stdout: 4.4 (mL)
